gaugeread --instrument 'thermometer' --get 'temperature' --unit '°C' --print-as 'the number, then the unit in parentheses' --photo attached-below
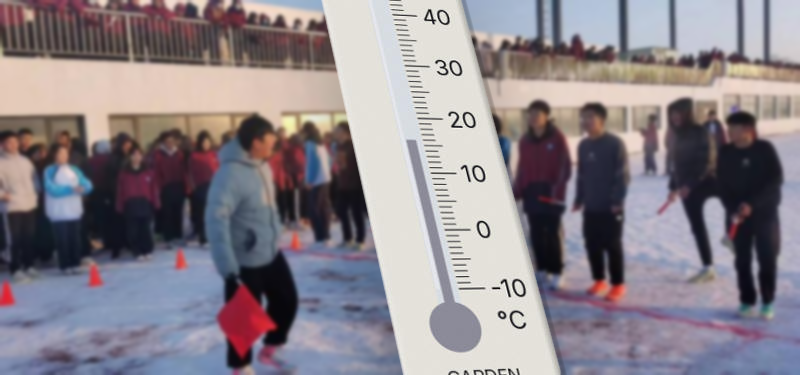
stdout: 16 (°C)
